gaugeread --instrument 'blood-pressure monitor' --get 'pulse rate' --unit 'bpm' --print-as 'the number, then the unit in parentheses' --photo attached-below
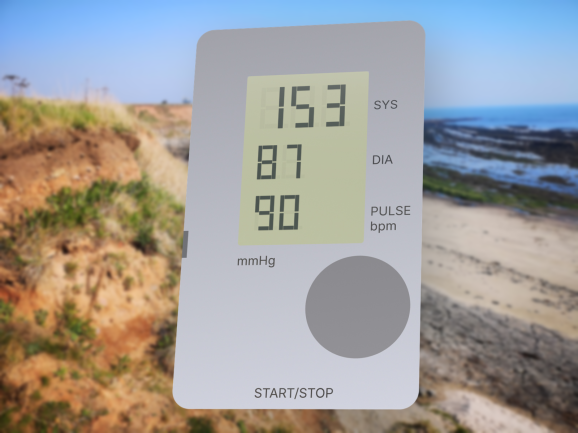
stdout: 90 (bpm)
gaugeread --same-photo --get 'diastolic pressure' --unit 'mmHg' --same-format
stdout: 87 (mmHg)
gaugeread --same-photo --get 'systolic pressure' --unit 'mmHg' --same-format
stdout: 153 (mmHg)
